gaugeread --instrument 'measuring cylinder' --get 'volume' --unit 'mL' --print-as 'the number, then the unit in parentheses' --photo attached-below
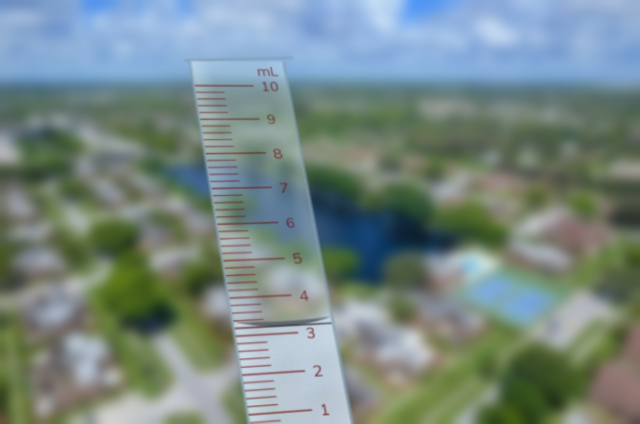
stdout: 3.2 (mL)
